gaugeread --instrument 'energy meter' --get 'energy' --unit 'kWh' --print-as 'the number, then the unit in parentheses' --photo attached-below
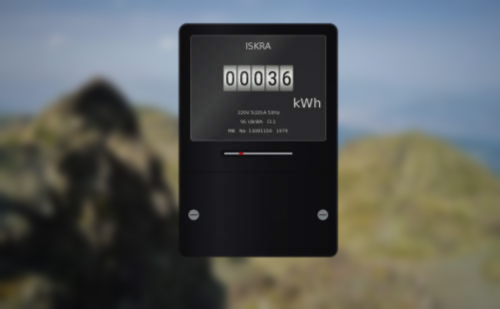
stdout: 36 (kWh)
